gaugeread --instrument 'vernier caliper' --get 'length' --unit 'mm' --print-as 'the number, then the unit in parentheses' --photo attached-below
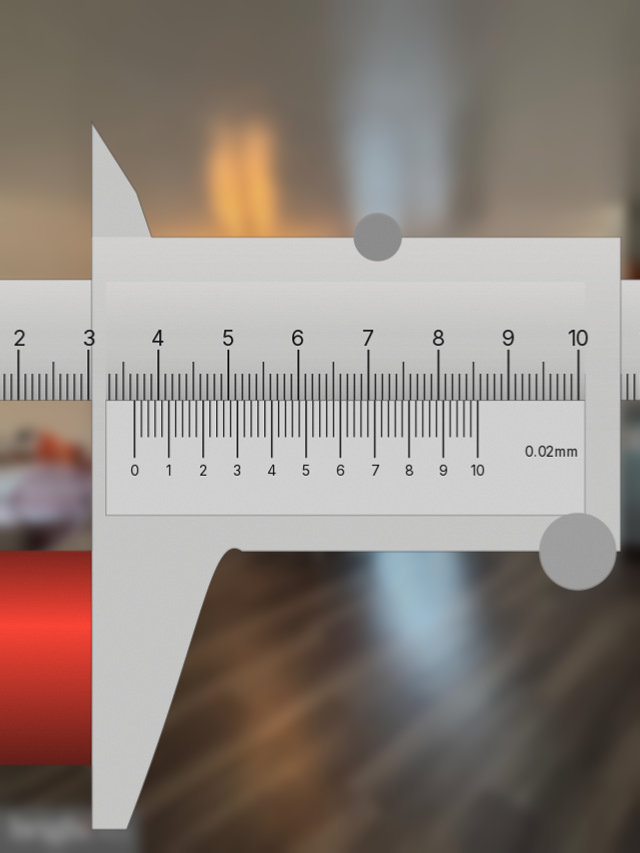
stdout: 36.6 (mm)
